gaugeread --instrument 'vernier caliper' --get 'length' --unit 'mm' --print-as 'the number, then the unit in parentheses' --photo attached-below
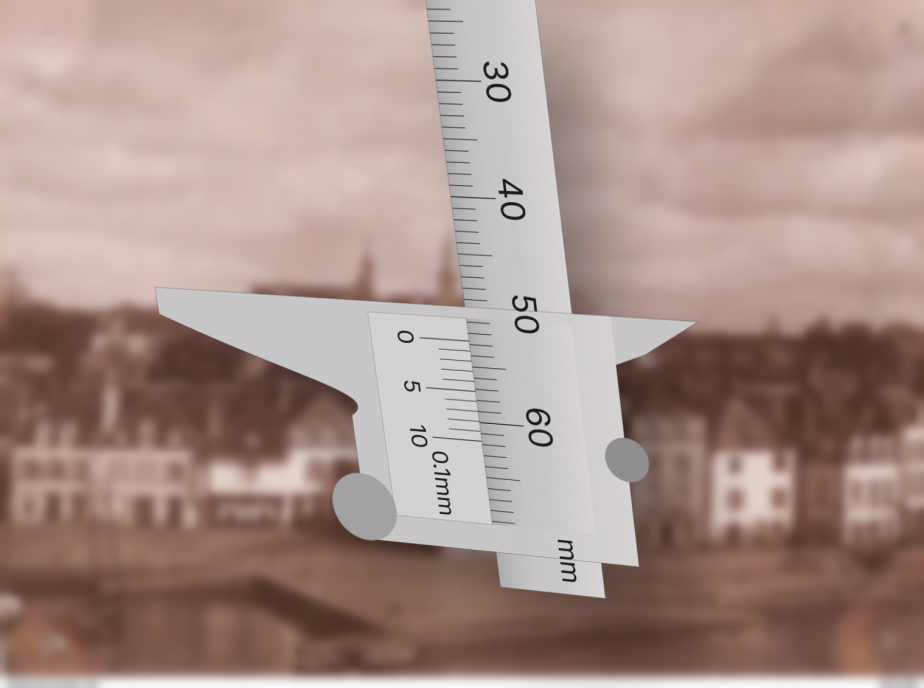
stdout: 52.7 (mm)
